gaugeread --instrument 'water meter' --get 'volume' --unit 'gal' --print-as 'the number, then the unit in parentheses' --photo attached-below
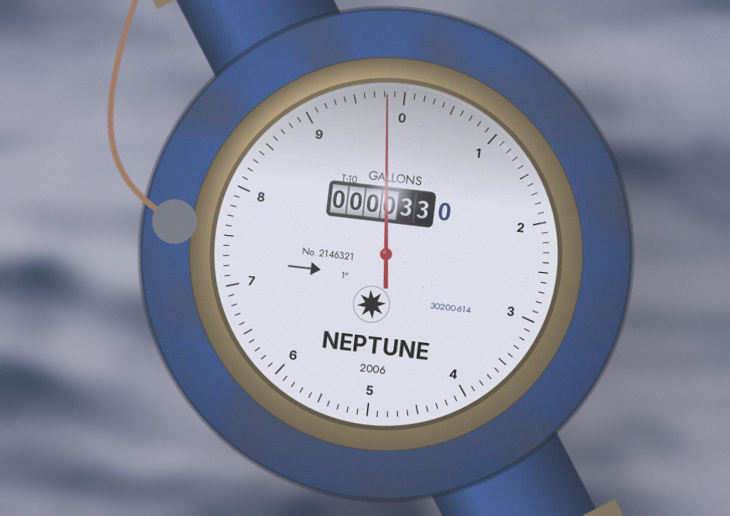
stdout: 329.8 (gal)
